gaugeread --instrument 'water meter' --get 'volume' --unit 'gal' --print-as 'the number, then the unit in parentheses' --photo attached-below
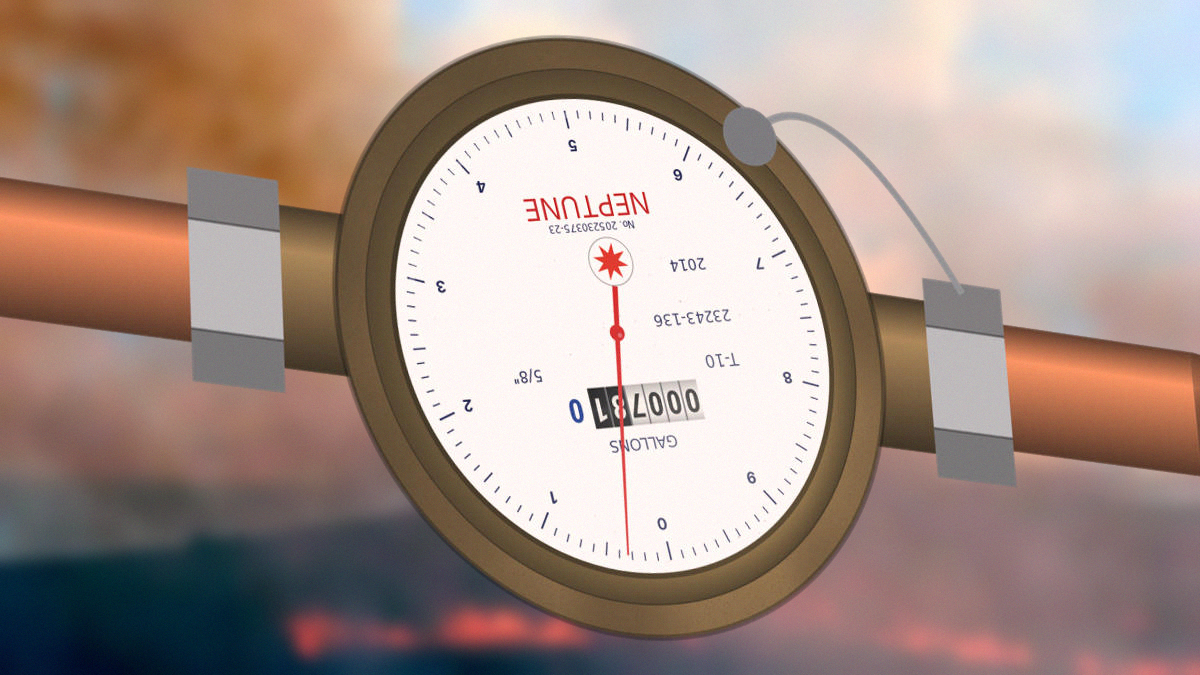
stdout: 7810.3 (gal)
